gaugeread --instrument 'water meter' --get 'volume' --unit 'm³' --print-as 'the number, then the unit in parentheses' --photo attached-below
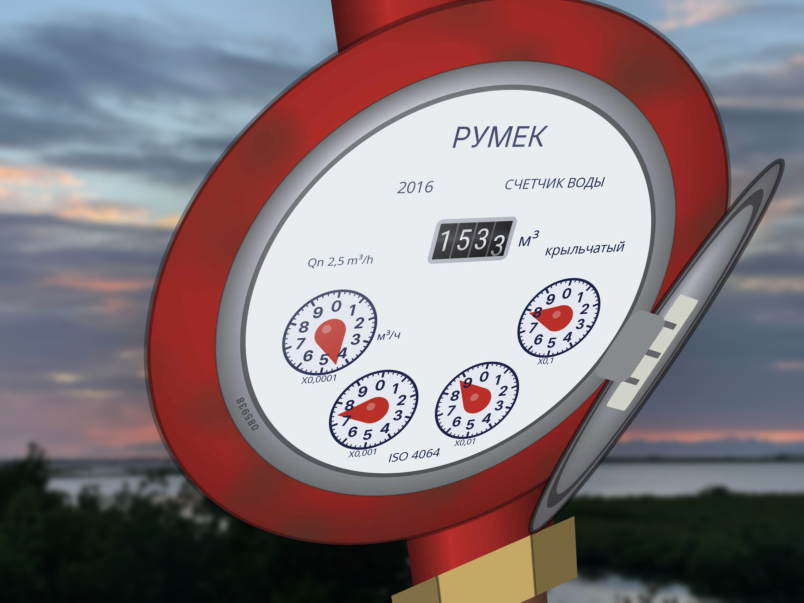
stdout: 1532.7874 (m³)
